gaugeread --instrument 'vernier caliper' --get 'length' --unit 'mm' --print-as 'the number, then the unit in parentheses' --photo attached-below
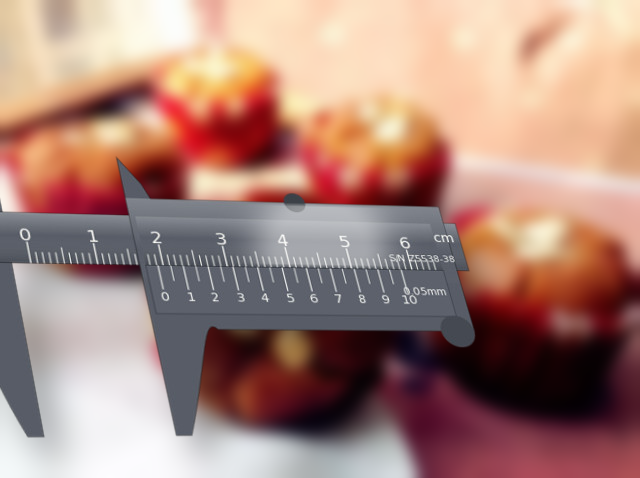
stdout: 19.2 (mm)
